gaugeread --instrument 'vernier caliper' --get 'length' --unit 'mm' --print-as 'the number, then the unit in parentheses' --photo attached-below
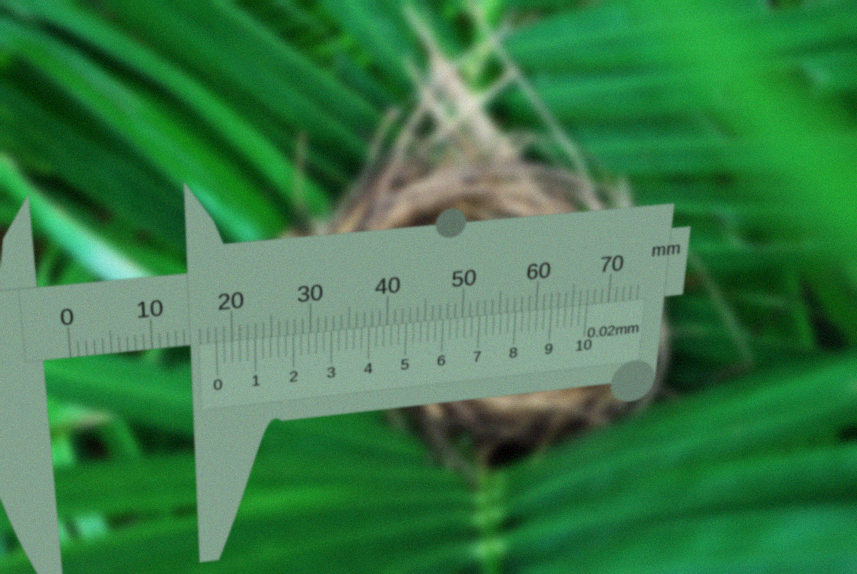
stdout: 18.0 (mm)
